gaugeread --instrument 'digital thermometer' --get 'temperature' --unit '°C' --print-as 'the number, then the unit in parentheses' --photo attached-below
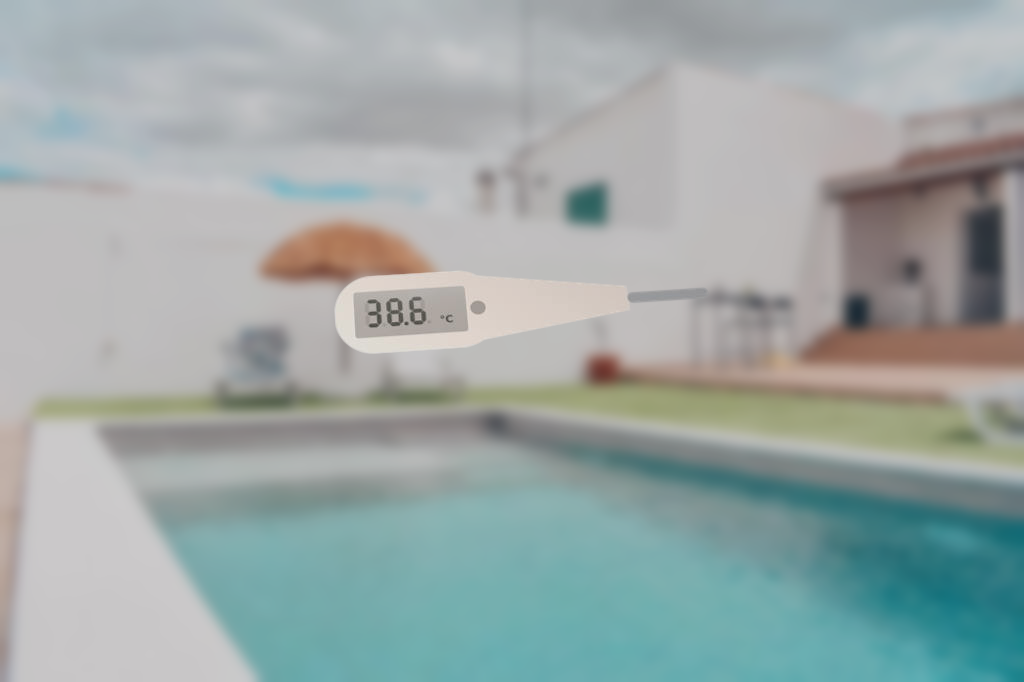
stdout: 38.6 (°C)
